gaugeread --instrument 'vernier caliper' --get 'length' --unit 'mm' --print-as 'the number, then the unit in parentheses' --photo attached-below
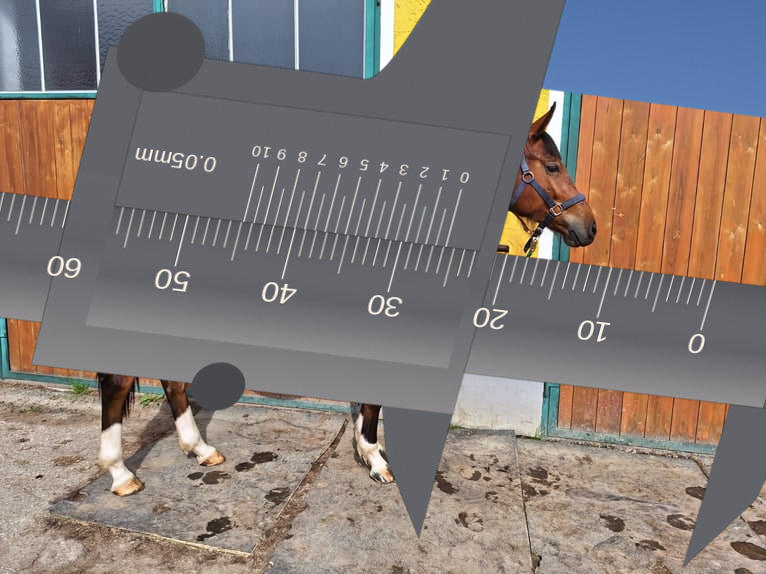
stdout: 25.8 (mm)
